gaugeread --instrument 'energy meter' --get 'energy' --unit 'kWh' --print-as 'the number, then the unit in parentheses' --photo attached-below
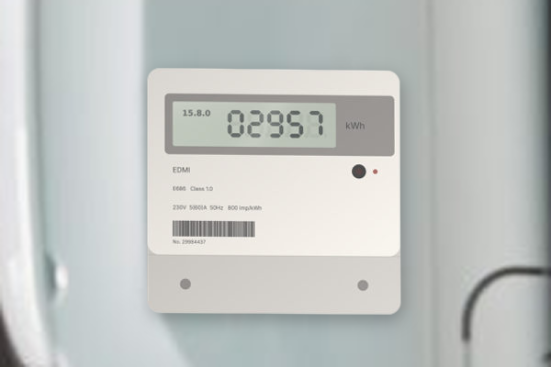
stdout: 2957 (kWh)
